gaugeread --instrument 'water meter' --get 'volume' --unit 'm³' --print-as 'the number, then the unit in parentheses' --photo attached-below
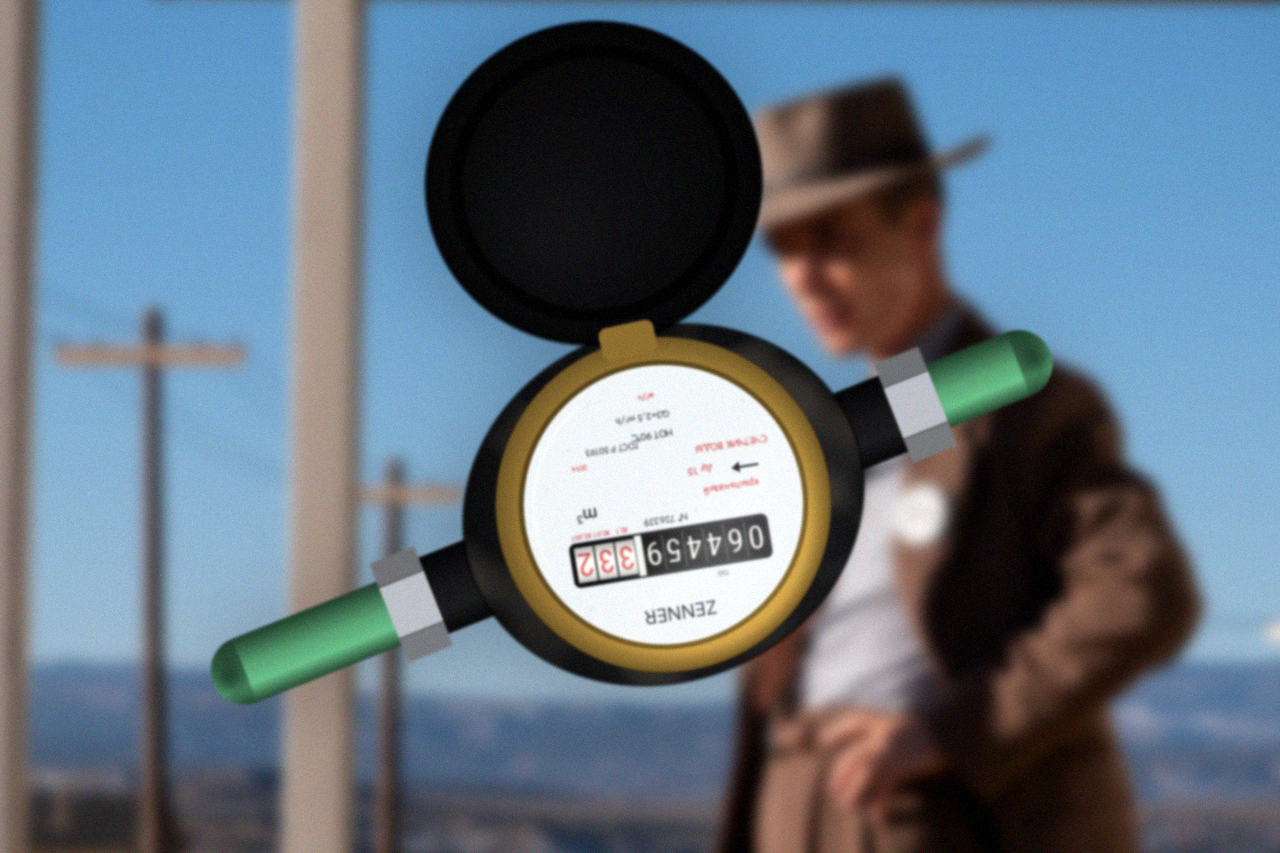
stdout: 64459.332 (m³)
